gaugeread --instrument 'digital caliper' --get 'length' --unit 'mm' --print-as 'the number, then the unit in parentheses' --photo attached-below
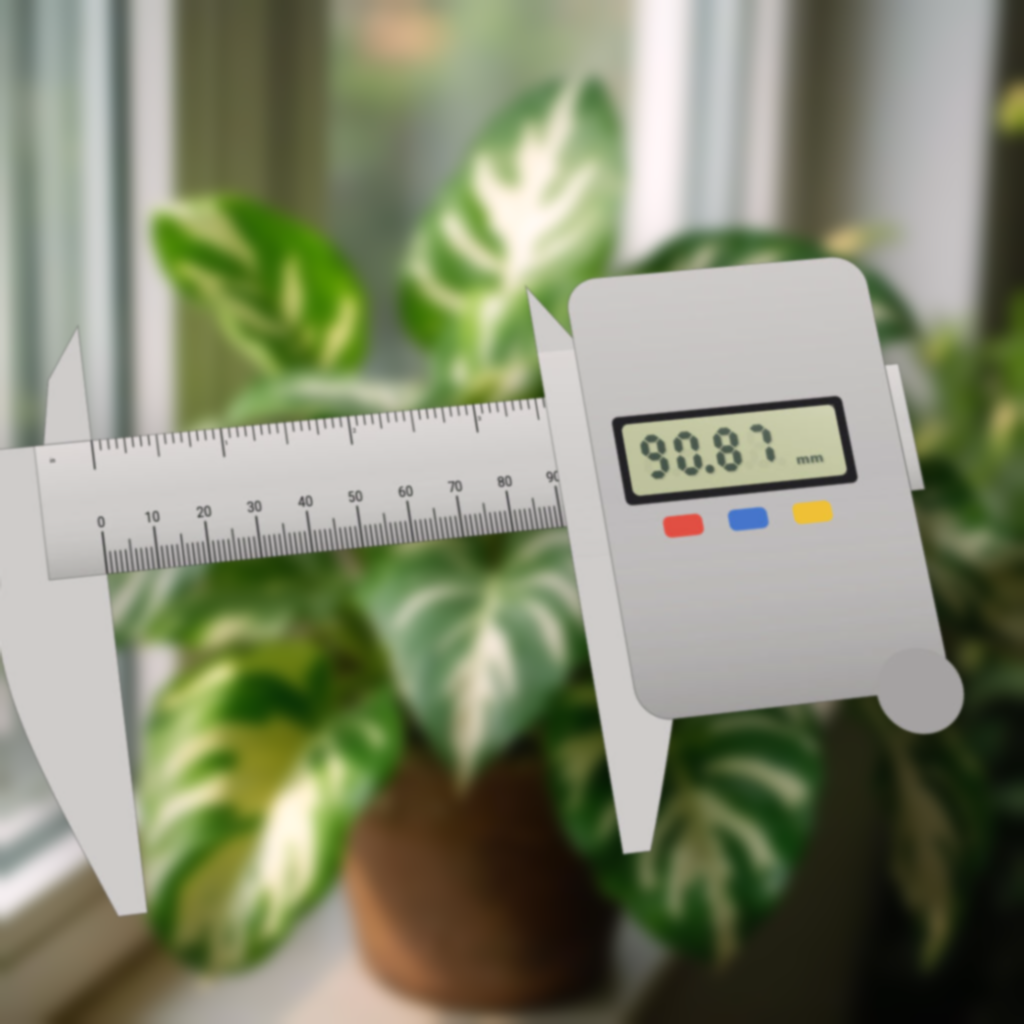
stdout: 90.87 (mm)
